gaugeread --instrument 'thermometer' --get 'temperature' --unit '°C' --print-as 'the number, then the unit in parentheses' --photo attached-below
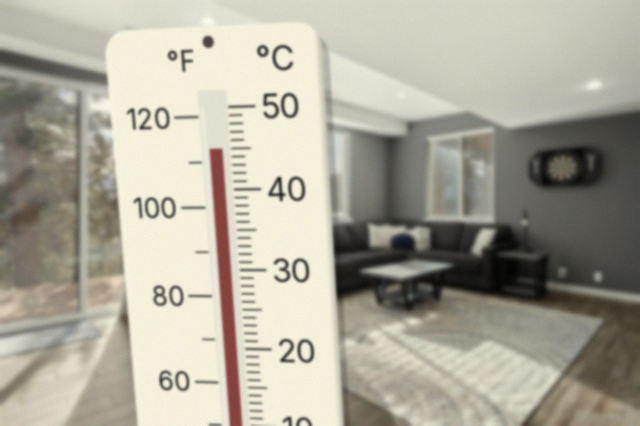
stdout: 45 (°C)
